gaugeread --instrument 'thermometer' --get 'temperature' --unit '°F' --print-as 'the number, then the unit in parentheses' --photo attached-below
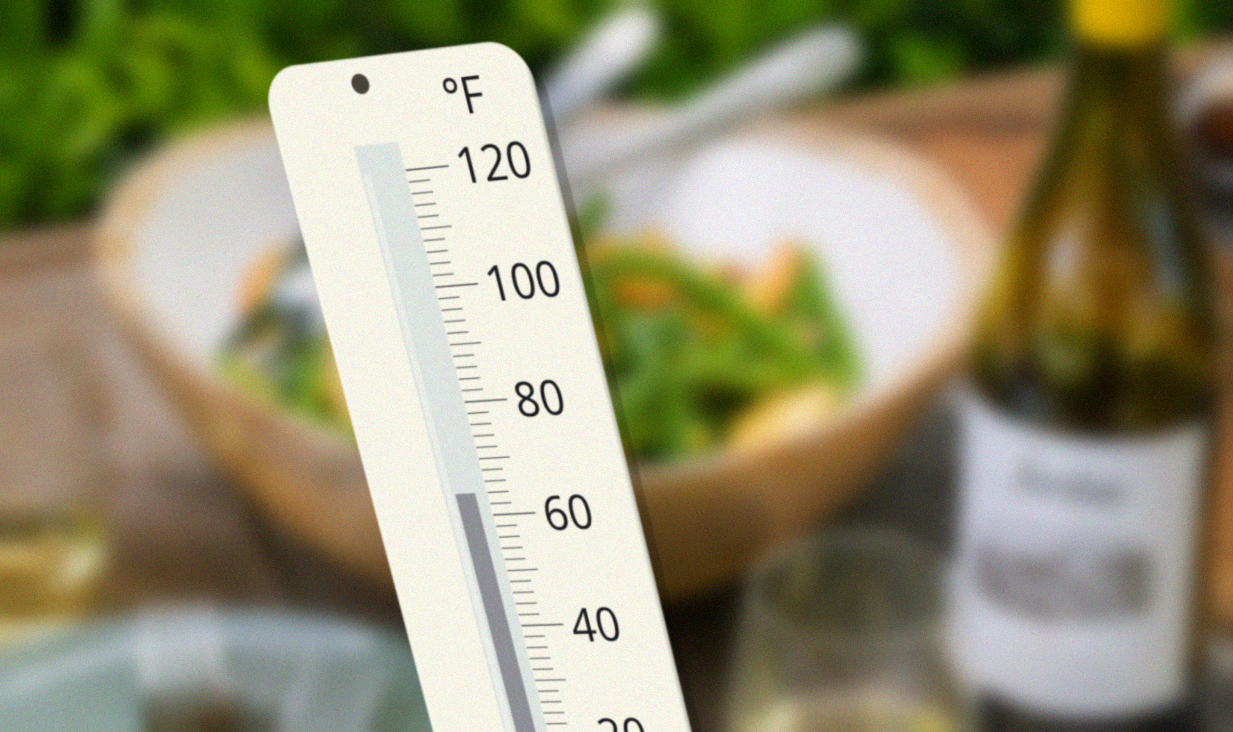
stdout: 64 (°F)
